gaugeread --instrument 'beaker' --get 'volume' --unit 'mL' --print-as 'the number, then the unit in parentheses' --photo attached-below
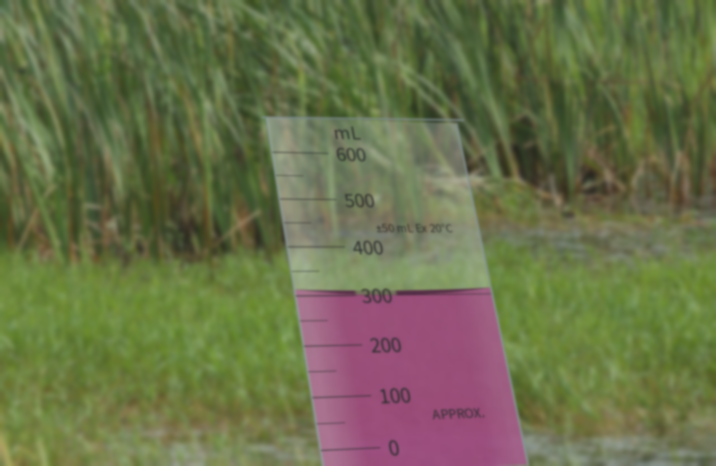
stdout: 300 (mL)
